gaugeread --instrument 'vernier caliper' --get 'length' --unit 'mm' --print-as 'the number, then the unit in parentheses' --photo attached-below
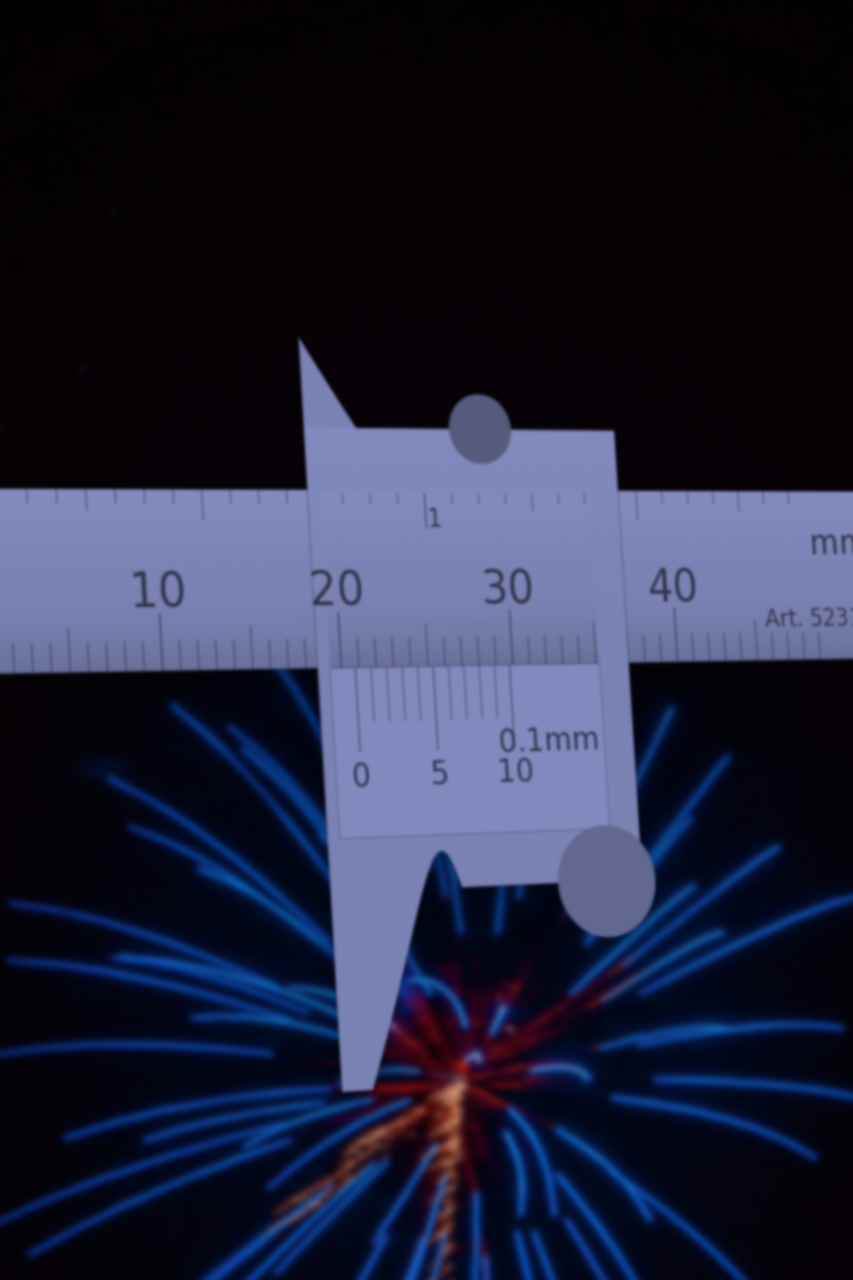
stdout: 20.8 (mm)
